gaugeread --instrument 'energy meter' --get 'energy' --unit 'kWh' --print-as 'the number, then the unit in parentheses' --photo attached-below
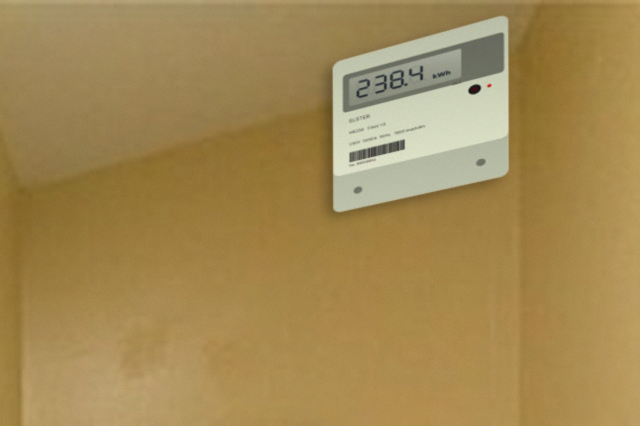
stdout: 238.4 (kWh)
